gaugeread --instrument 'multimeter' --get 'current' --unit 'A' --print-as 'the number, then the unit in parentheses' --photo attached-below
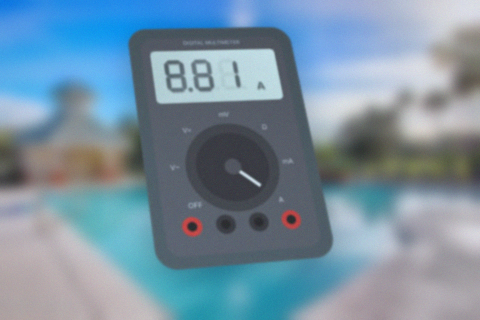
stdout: 8.81 (A)
